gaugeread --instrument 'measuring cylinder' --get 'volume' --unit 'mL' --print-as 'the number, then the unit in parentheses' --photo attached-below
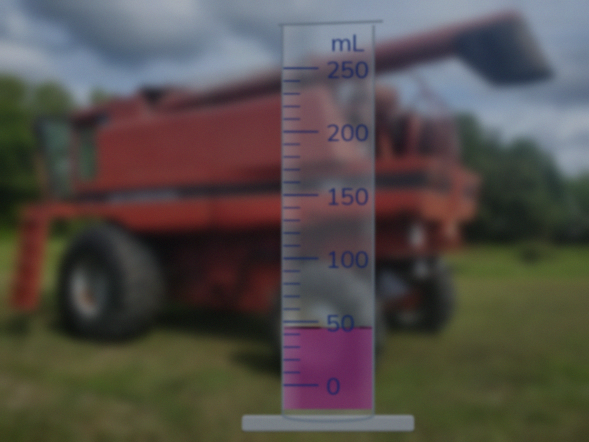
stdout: 45 (mL)
